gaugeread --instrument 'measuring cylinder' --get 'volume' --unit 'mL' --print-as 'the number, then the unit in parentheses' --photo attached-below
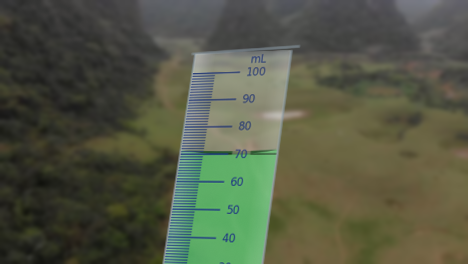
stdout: 70 (mL)
